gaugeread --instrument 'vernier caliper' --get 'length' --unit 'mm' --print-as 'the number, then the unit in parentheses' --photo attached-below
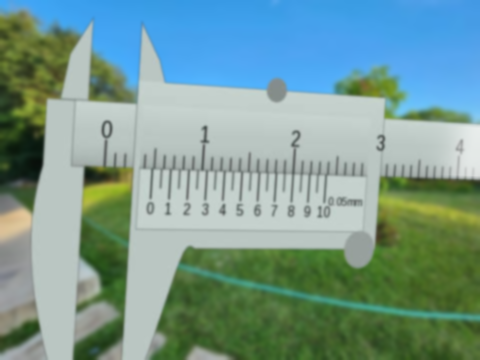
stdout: 4.8 (mm)
